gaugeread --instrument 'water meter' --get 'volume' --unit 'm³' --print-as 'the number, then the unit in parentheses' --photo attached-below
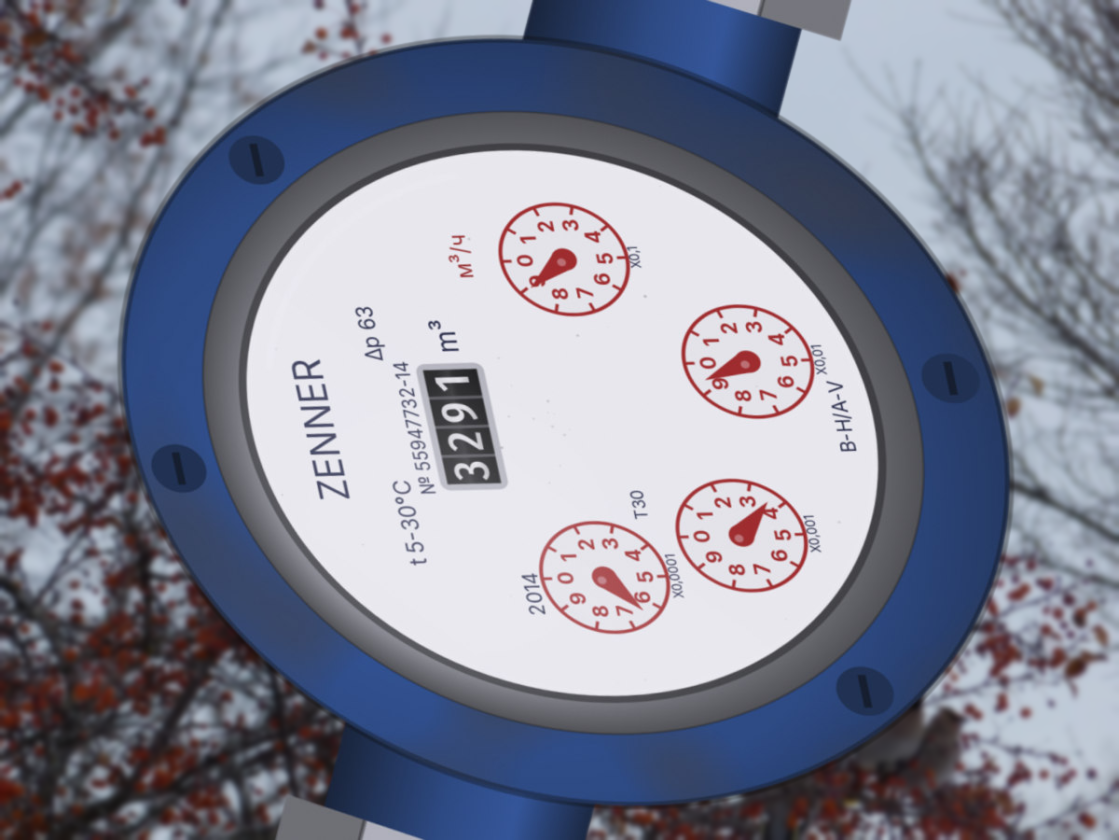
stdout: 3291.8936 (m³)
